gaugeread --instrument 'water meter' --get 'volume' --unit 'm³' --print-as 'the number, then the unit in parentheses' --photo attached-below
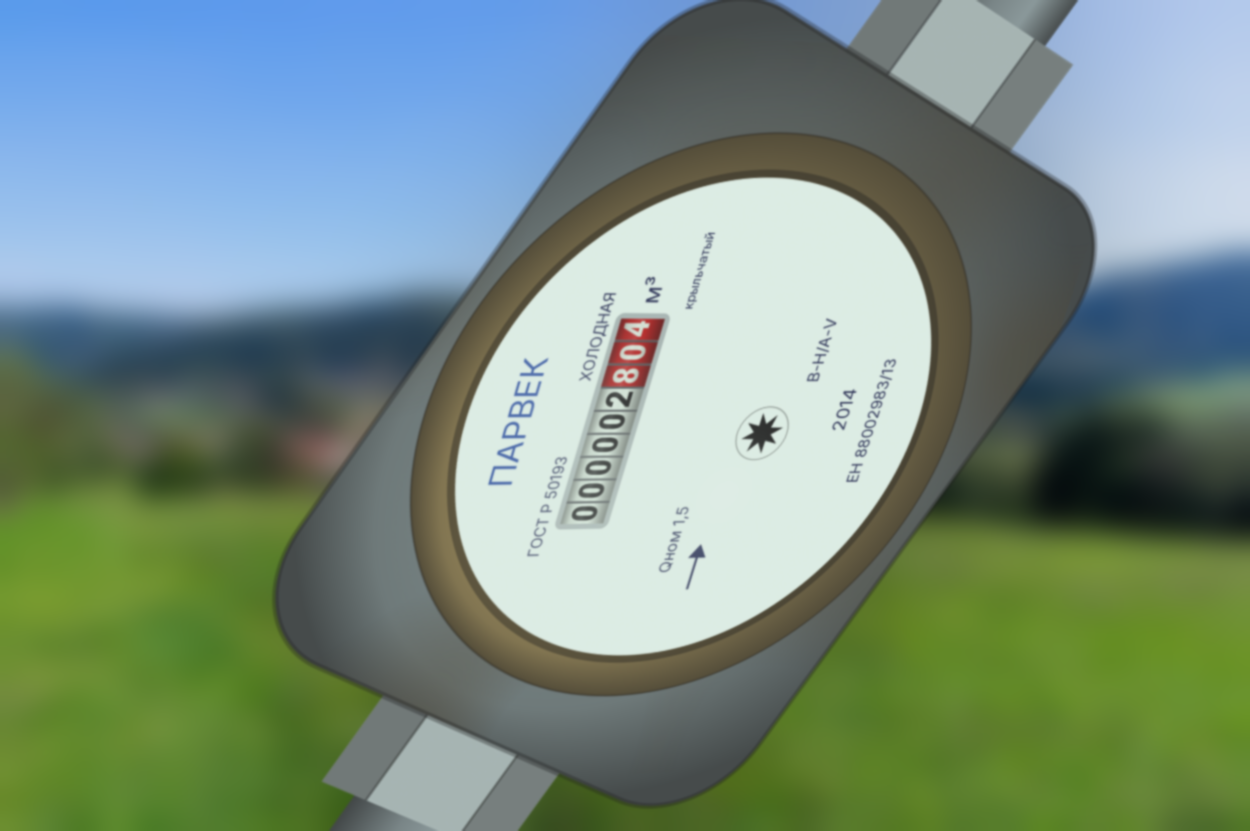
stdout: 2.804 (m³)
